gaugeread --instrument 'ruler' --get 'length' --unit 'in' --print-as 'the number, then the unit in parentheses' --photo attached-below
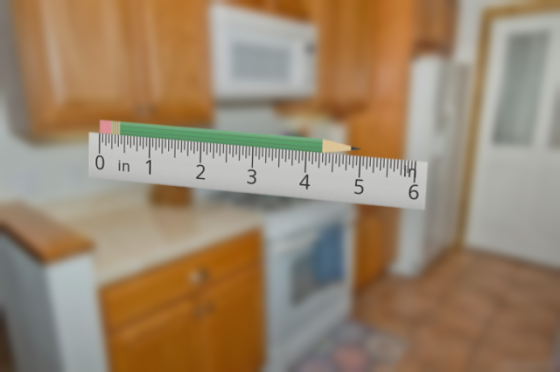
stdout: 5 (in)
